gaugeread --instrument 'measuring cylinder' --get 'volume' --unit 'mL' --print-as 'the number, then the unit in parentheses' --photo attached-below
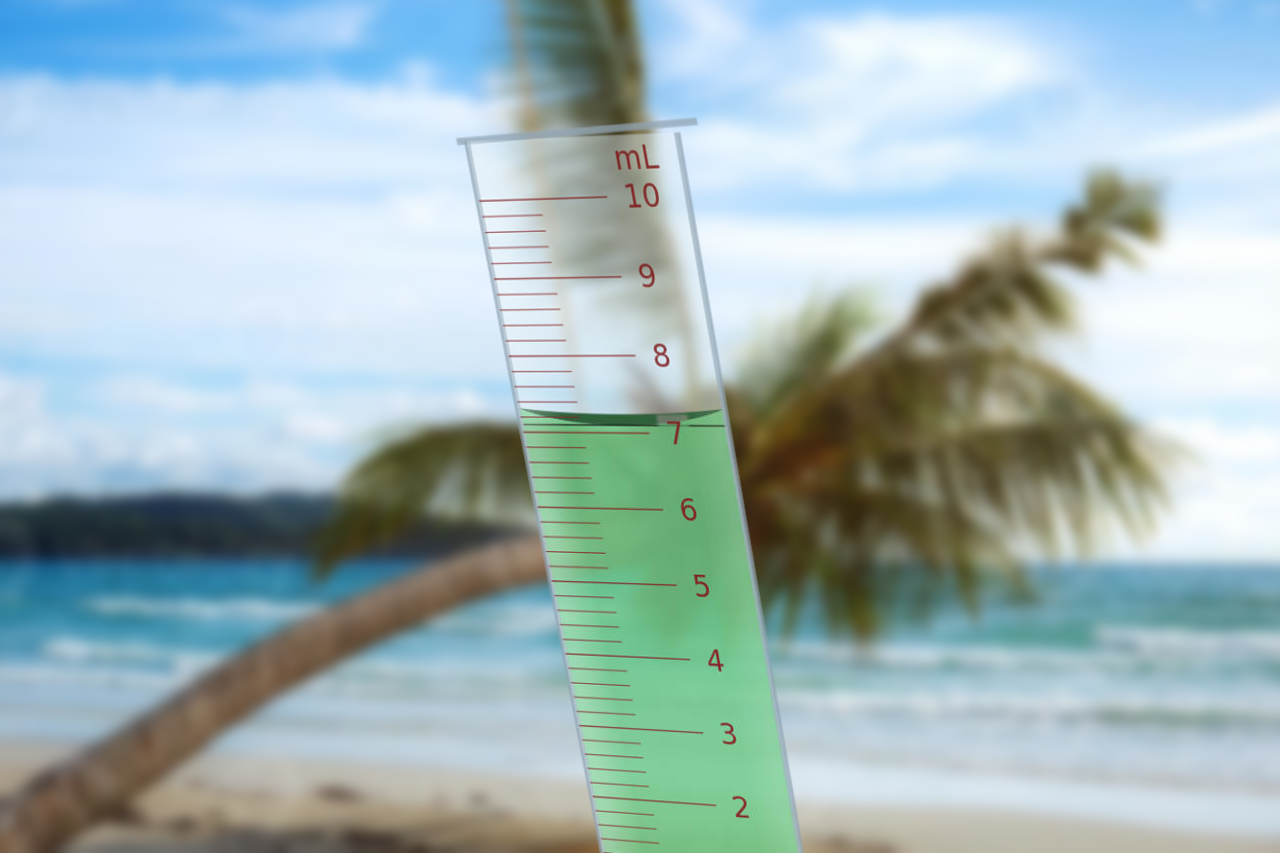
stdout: 7.1 (mL)
